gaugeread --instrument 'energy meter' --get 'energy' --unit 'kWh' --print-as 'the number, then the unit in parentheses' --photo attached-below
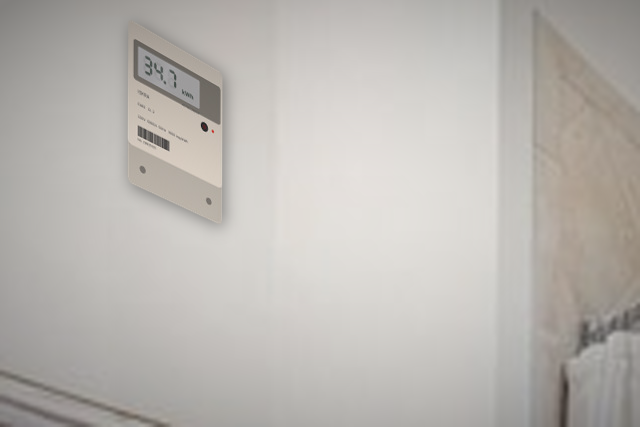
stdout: 34.7 (kWh)
